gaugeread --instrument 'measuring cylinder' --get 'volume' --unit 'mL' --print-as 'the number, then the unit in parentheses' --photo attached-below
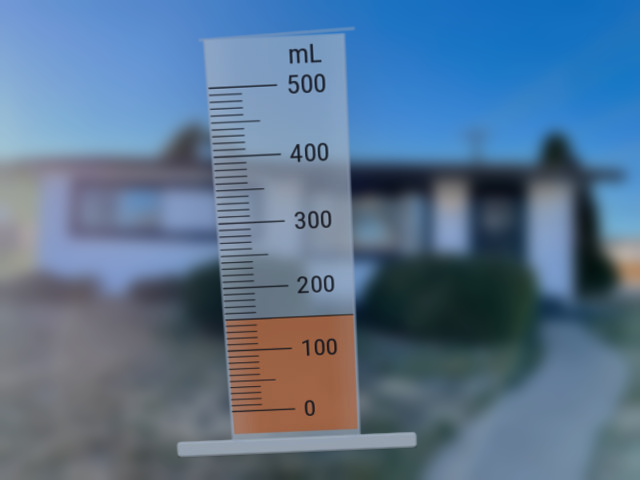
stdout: 150 (mL)
